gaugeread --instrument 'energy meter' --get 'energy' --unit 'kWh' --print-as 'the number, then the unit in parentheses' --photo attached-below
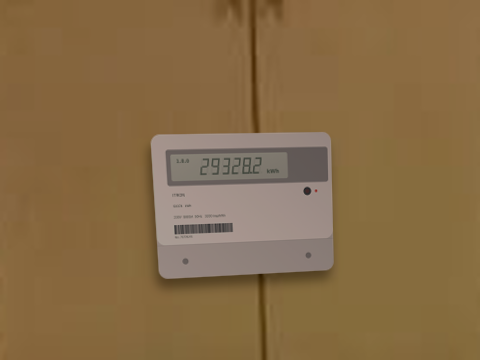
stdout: 29328.2 (kWh)
